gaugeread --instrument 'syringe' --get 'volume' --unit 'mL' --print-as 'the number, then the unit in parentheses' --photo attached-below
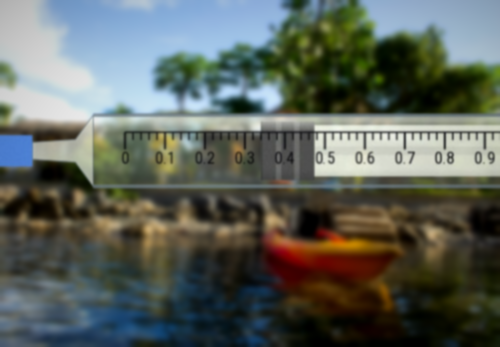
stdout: 0.34 (mL)
